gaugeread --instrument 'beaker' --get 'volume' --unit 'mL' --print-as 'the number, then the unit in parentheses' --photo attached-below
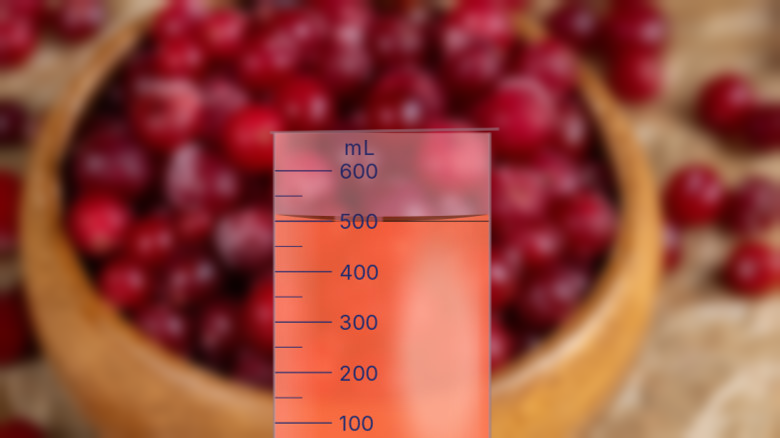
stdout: 500 (mL)
